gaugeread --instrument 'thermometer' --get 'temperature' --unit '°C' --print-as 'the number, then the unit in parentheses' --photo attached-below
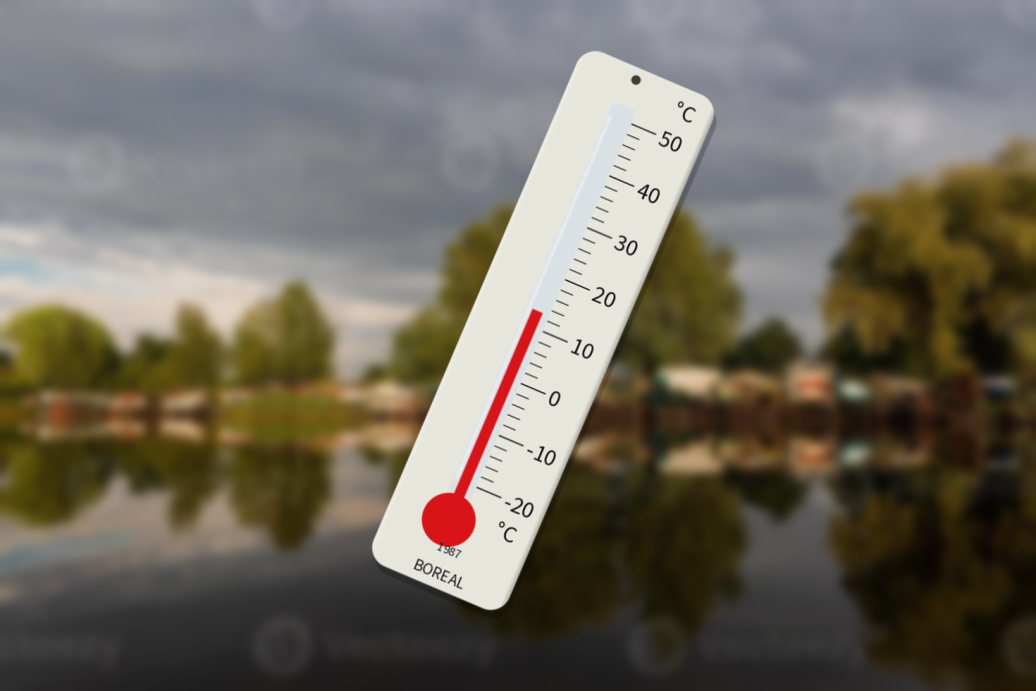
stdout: 13 (°C)
